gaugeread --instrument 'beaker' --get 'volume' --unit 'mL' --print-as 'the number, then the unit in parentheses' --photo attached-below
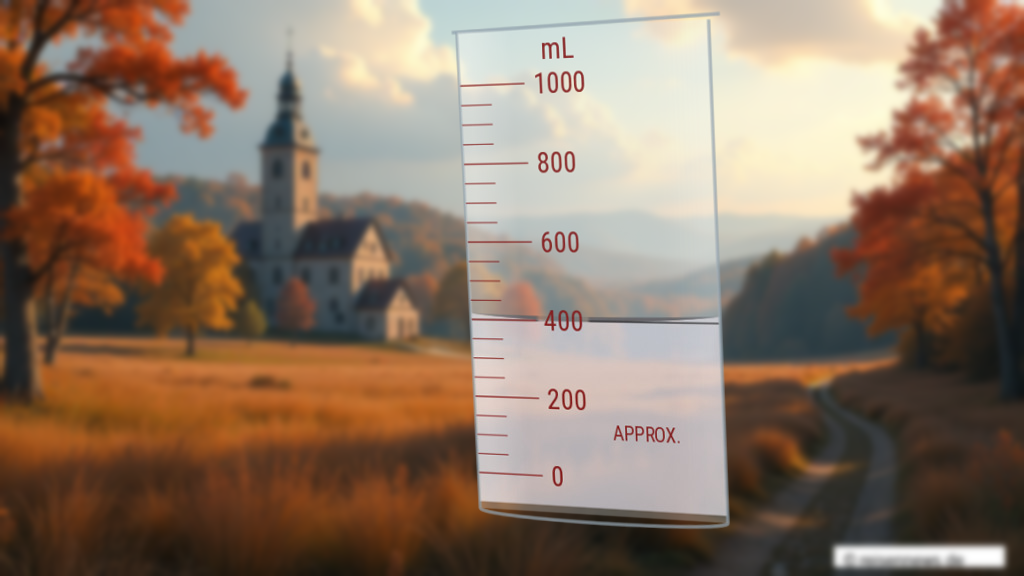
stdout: 400 (mL)
